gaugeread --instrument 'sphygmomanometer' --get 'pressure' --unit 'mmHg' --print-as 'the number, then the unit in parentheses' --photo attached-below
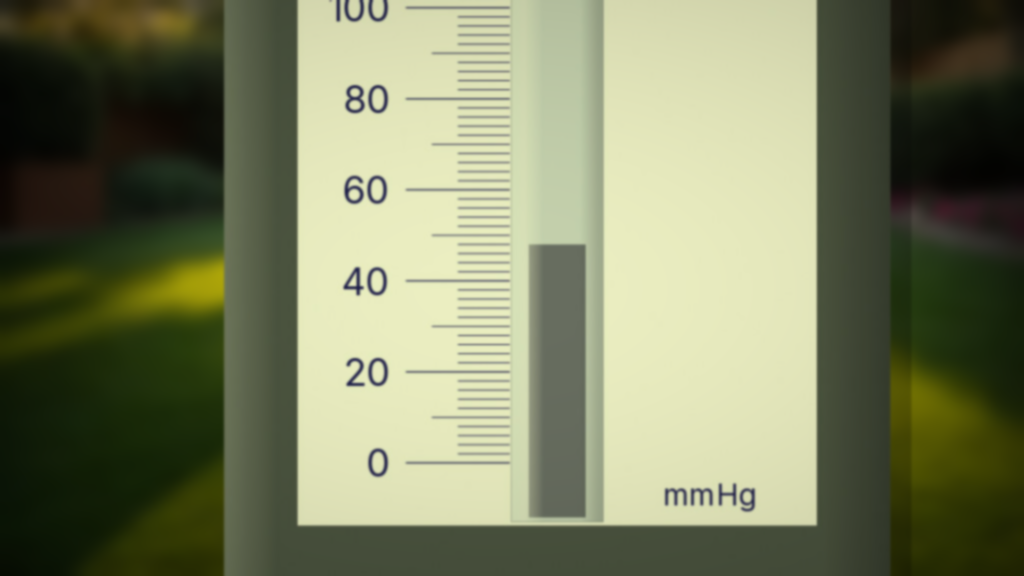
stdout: 48 (mmHg)
